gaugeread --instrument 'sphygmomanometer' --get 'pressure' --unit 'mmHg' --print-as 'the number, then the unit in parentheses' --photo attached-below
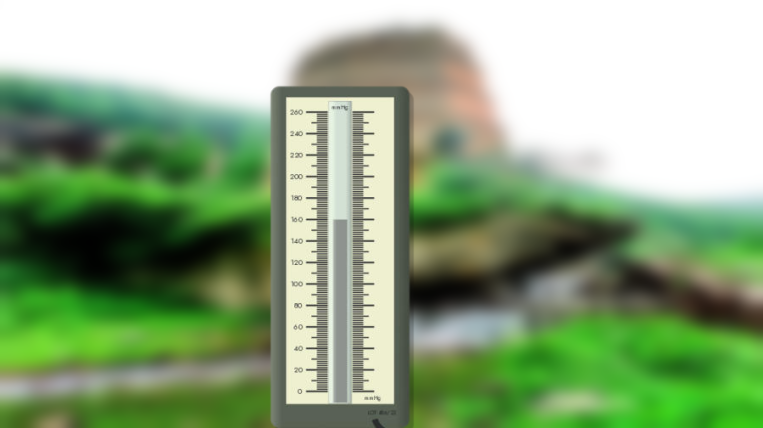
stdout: 160 (mmHg)
